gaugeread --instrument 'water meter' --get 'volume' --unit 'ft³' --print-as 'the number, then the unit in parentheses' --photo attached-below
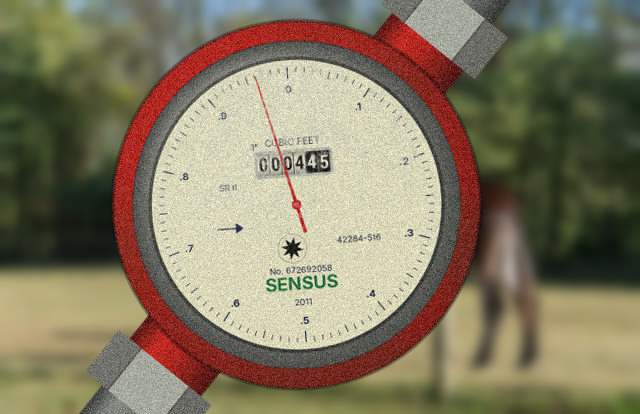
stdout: 444.96 (ft³)
